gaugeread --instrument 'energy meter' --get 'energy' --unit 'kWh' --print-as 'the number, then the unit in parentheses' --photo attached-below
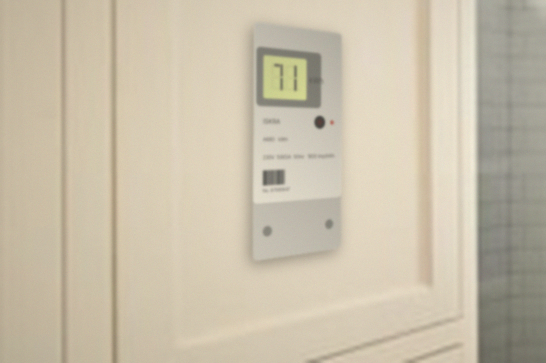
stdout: 71 (kWh)
